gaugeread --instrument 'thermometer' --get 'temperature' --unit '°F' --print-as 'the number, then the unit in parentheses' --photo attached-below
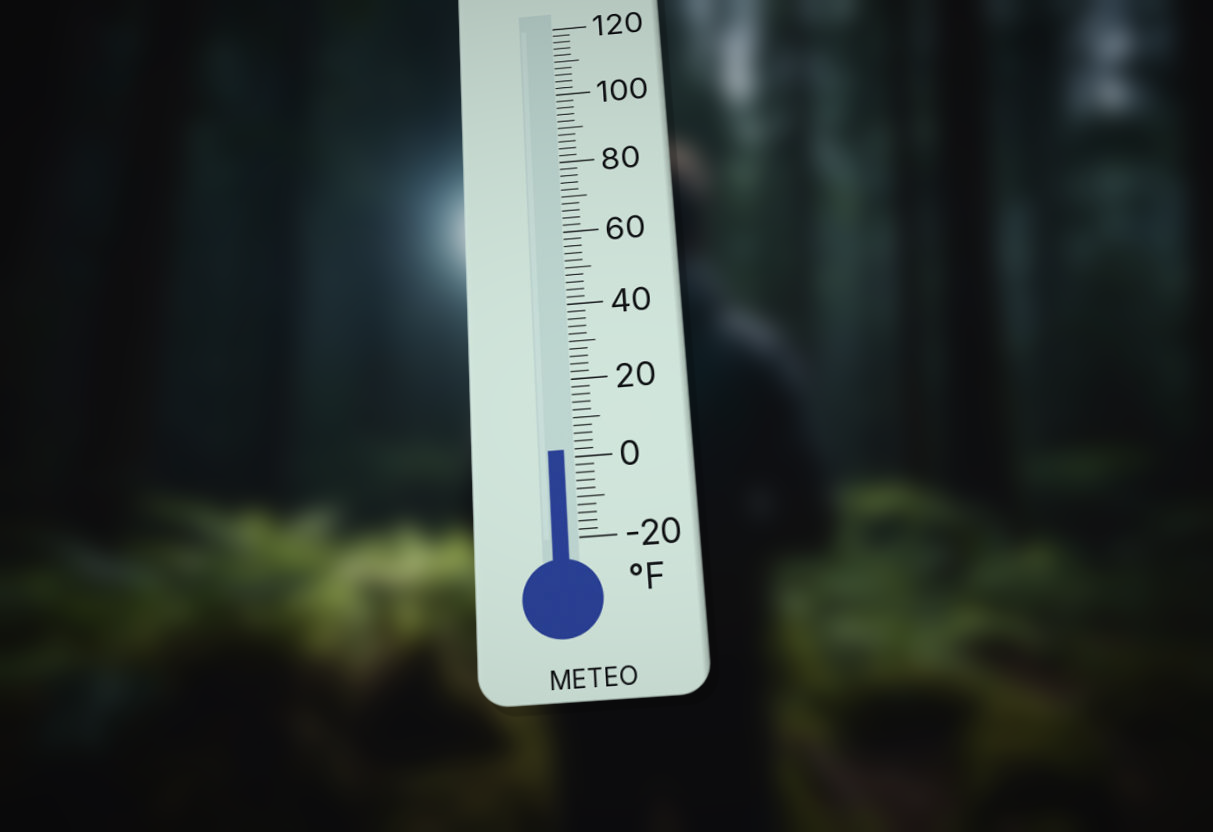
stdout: 2 (°F)
